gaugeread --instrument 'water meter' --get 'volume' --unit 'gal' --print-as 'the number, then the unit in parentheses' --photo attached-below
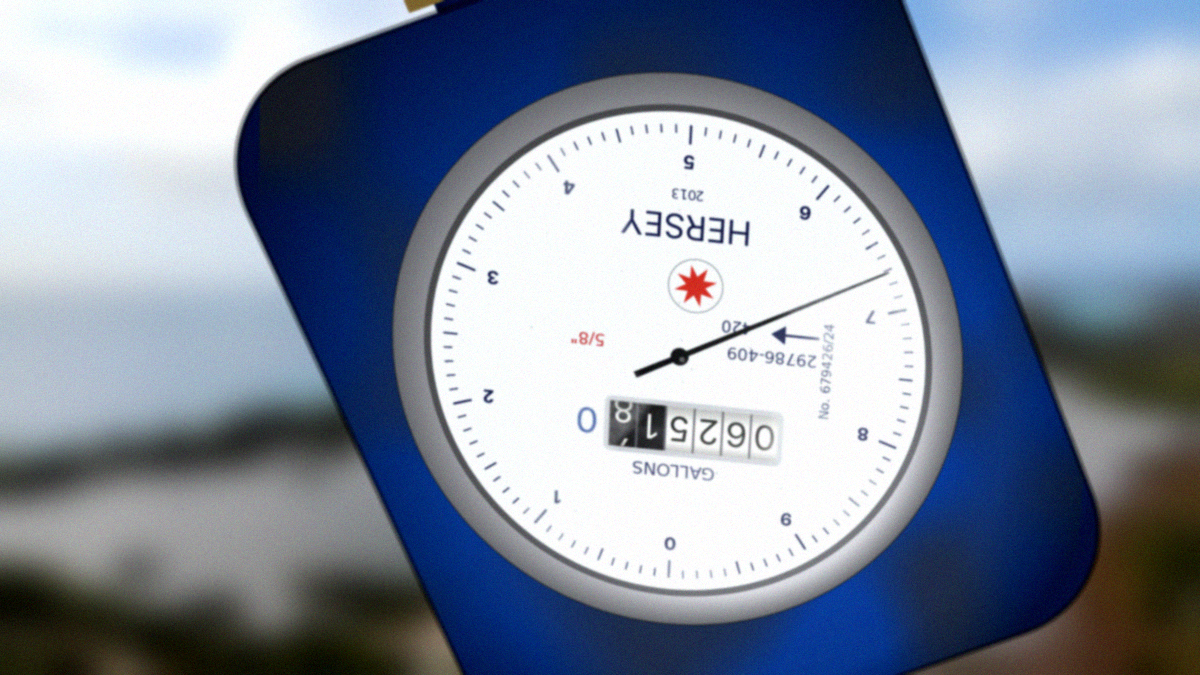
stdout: 625176.7 (gal)
